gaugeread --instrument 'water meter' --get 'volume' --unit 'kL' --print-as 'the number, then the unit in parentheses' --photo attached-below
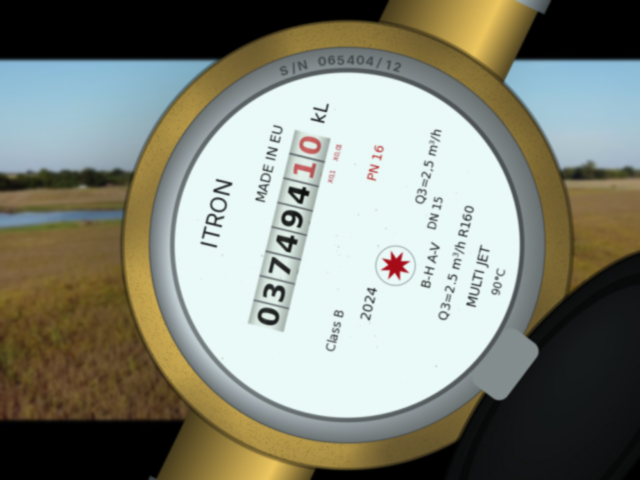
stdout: 37494.10 (kL)
